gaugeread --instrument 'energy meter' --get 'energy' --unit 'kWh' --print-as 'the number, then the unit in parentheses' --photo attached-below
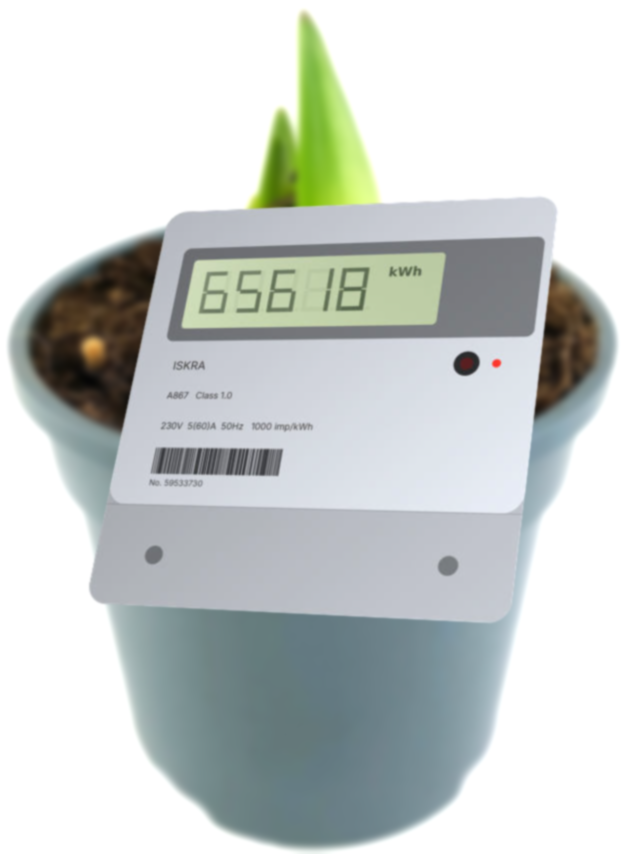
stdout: 65618 (kWh)
